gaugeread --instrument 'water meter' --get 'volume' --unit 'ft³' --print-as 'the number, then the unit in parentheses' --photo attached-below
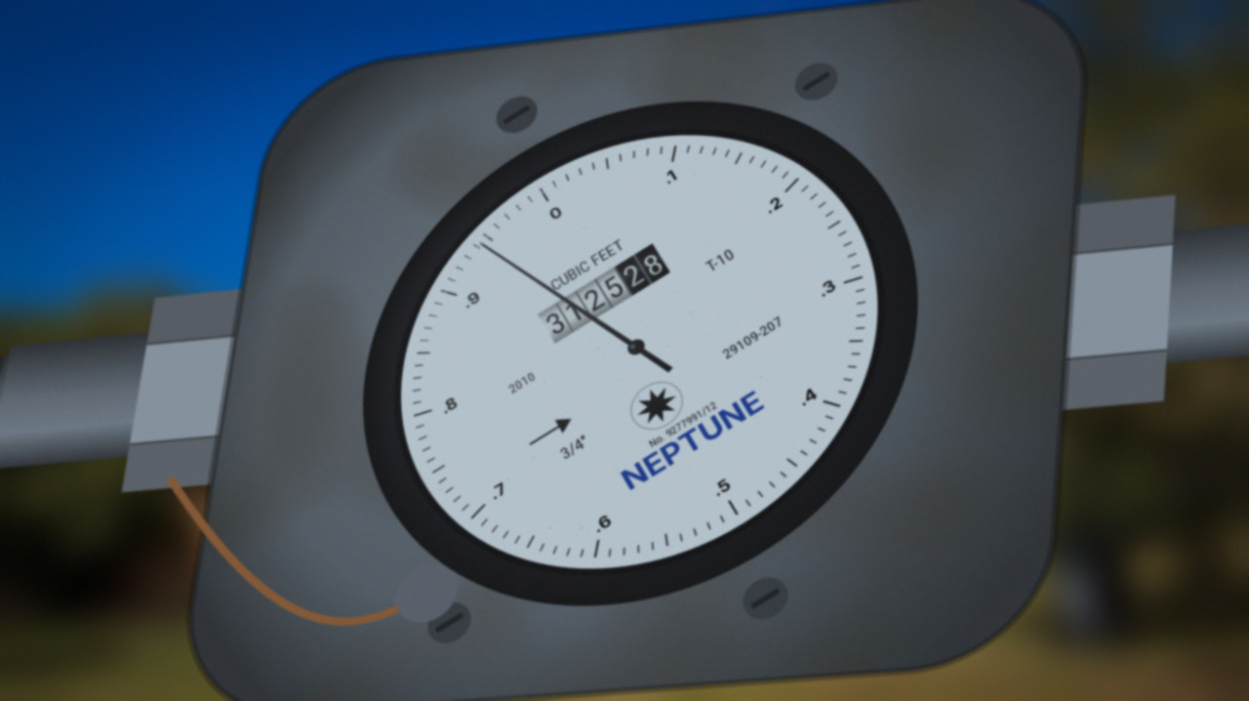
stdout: 312527.94 (ft³)
